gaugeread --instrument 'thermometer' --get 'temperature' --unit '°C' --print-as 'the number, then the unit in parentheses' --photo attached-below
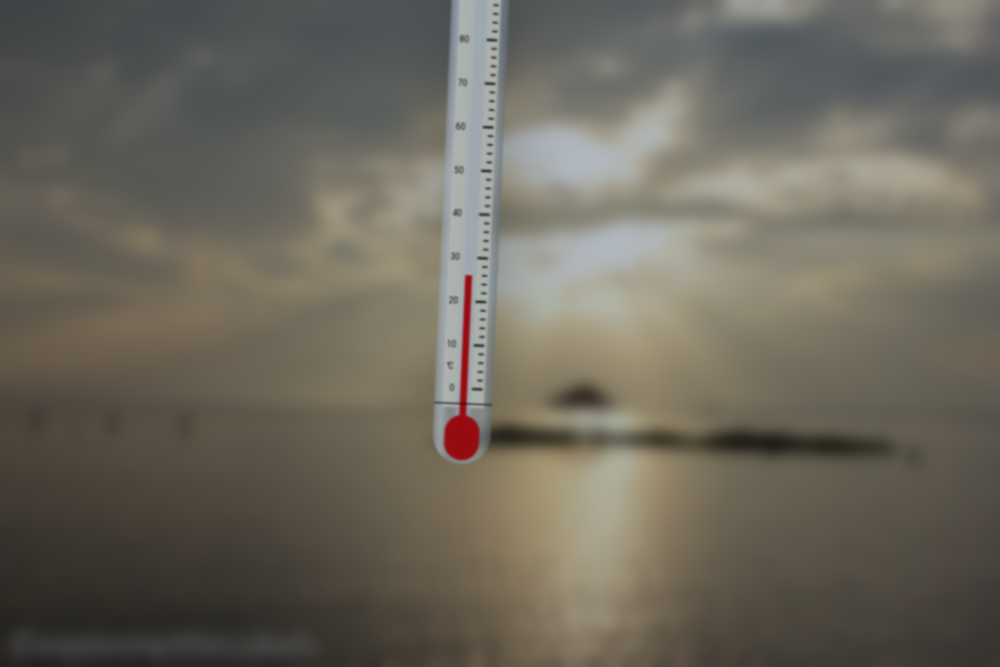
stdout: 26 (°C)
